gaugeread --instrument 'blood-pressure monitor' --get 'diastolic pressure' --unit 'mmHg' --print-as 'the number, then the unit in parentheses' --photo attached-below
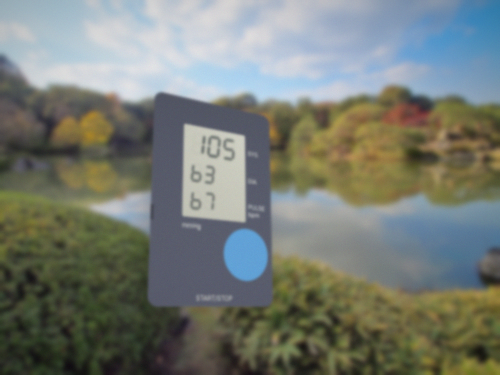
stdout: 63 (mmHg)
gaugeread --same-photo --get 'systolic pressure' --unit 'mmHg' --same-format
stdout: 105 (mmHg)
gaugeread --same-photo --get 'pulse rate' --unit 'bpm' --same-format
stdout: 67 (bpm)
